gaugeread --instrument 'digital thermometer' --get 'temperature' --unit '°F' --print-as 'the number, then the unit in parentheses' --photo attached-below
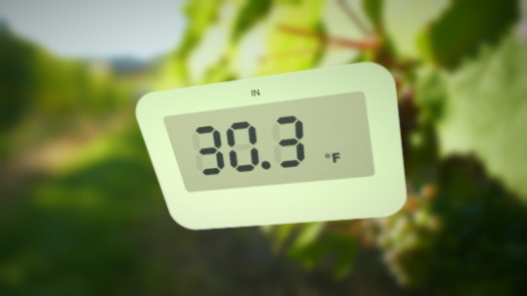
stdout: 30.3 (°F)
